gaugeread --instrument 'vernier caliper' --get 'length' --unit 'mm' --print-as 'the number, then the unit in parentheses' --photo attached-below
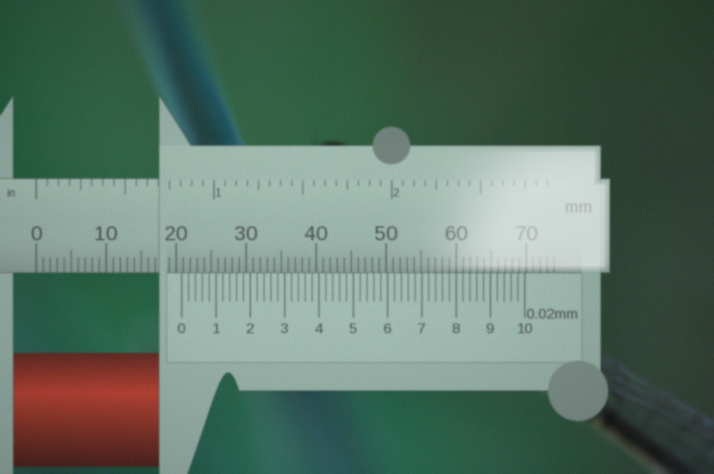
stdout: 20.8 (mm)
